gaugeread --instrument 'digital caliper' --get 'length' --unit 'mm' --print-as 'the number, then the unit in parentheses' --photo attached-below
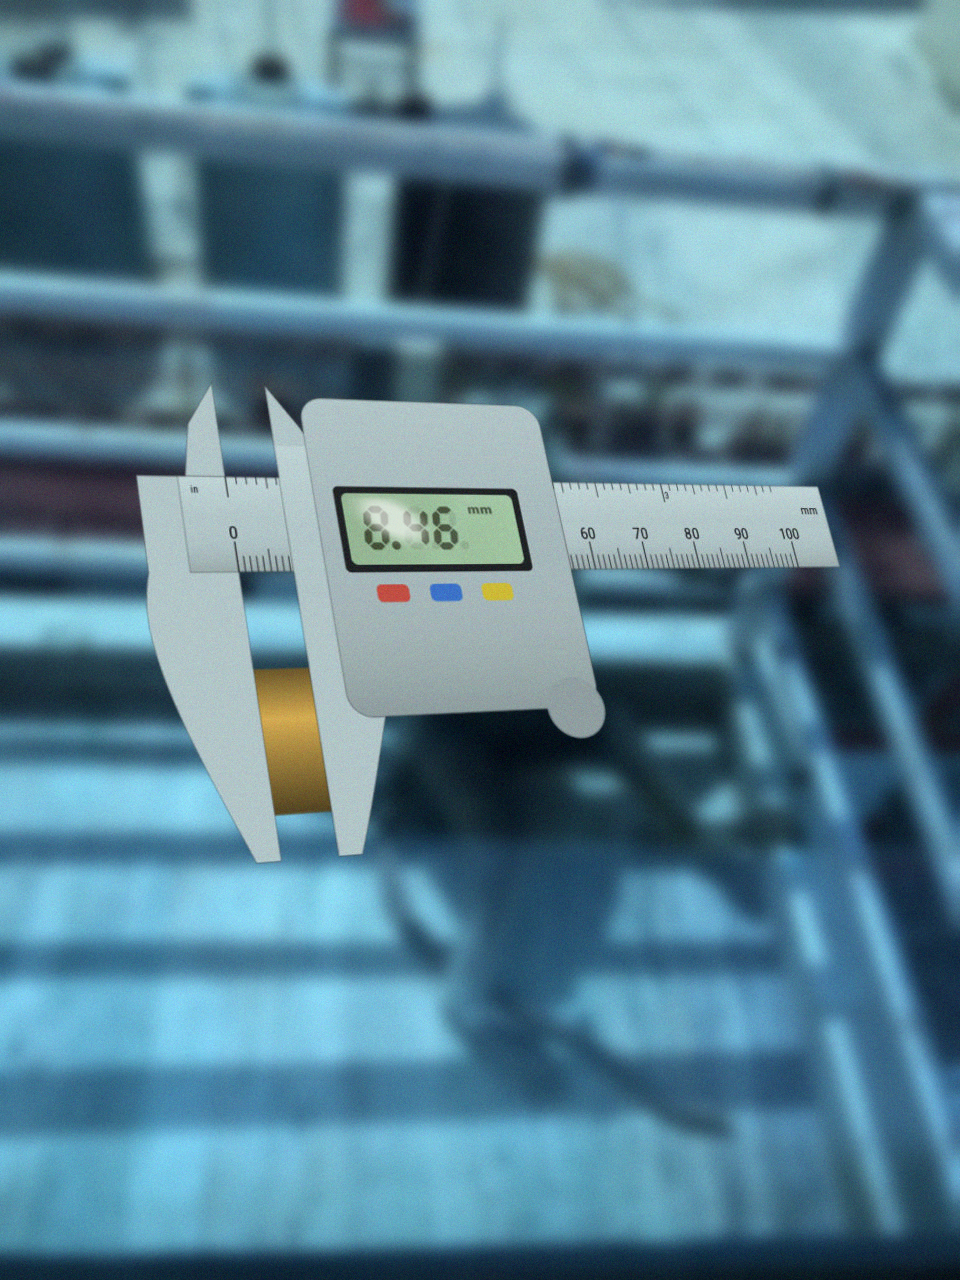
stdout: 8.46 (mm)
